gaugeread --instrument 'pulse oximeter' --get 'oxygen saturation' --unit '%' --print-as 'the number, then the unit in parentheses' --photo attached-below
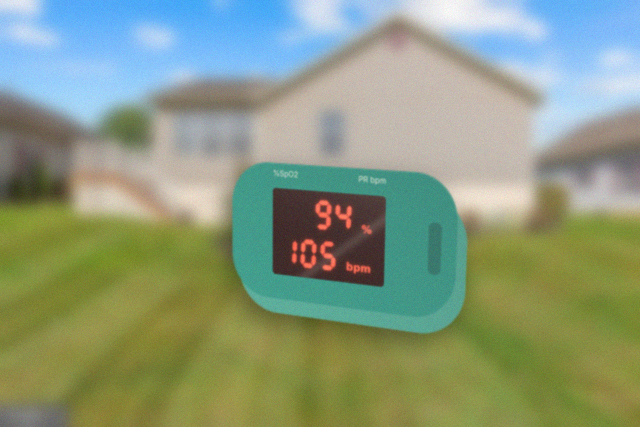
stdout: 94 (%)
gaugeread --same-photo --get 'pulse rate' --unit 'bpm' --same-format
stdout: 105 (bpm)
